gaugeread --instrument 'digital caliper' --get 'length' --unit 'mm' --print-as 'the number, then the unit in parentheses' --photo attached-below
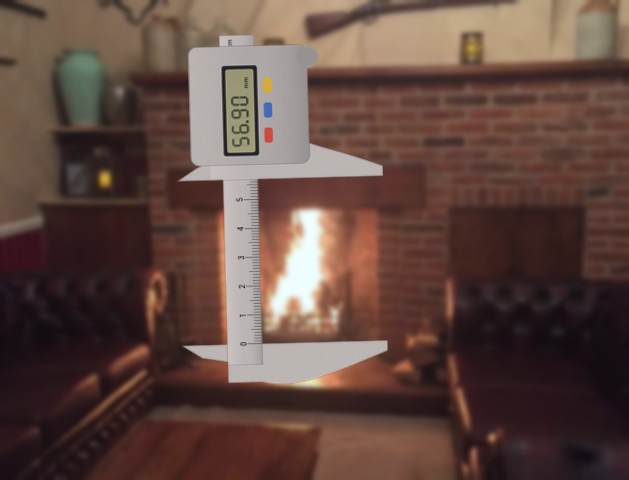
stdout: 56.90 (mm)
